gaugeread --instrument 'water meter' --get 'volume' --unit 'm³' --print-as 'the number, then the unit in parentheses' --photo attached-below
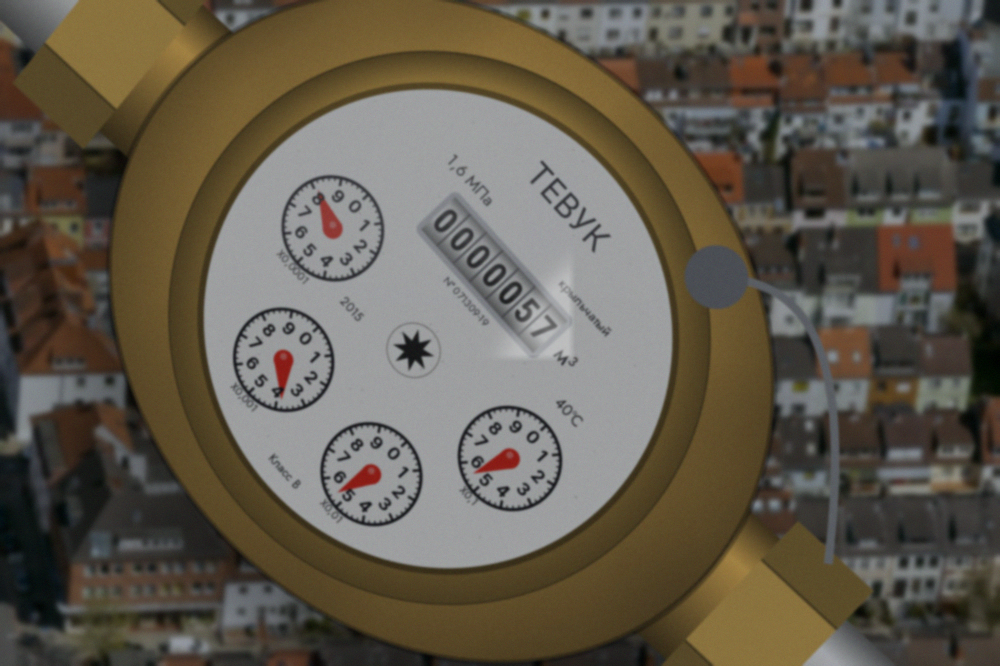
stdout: 57.5538 (m³)
